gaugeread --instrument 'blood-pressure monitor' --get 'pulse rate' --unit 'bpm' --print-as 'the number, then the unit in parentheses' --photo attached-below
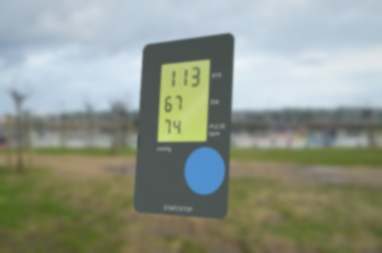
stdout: 74 (bpm)
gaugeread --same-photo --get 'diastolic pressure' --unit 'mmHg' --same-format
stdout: 67 (mmHg)
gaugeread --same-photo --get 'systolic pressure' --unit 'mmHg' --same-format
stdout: 113 (mmHg)
